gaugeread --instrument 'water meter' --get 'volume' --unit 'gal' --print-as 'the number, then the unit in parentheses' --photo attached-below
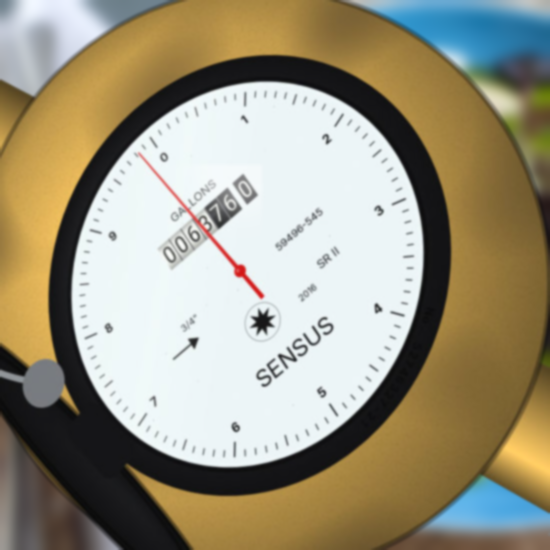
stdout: 63759.8 (gal)
